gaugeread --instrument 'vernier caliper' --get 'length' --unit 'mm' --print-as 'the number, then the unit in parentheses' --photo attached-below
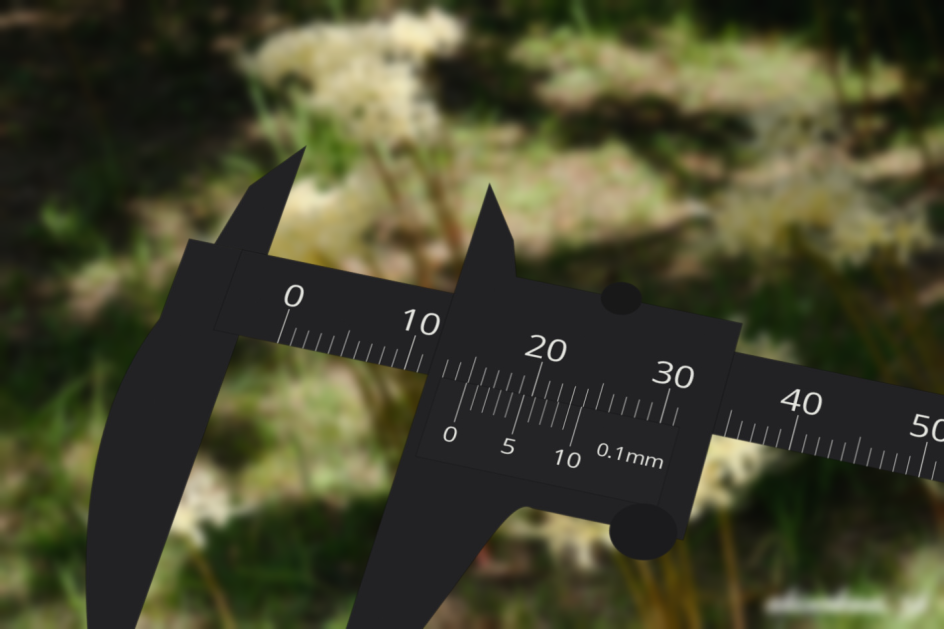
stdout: 14.9 (mm)
